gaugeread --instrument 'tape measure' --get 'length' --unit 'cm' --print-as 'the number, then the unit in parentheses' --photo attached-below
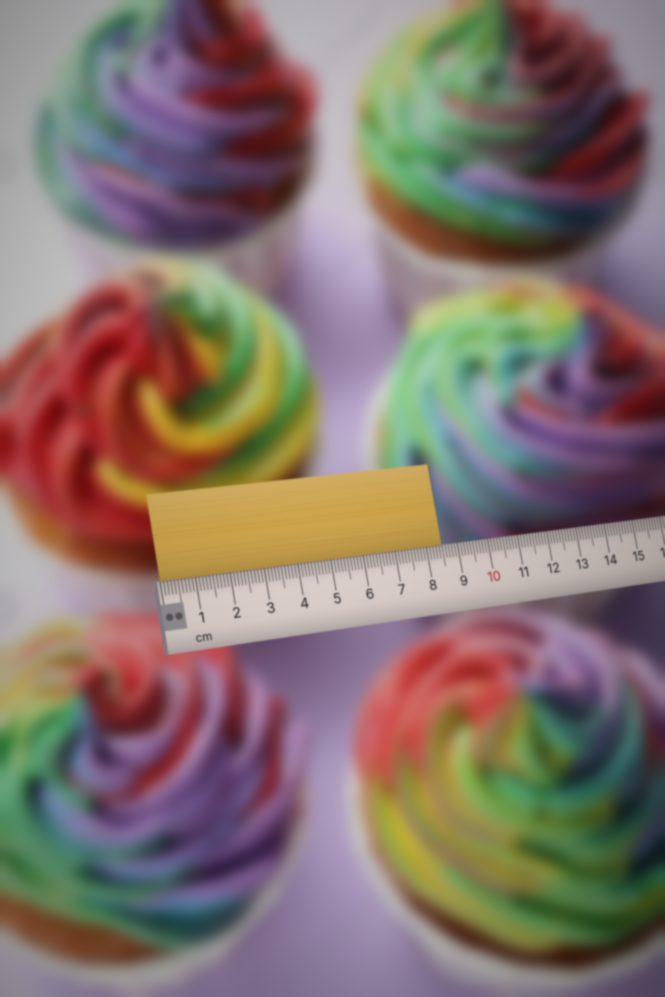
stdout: 8.5 (cm)
